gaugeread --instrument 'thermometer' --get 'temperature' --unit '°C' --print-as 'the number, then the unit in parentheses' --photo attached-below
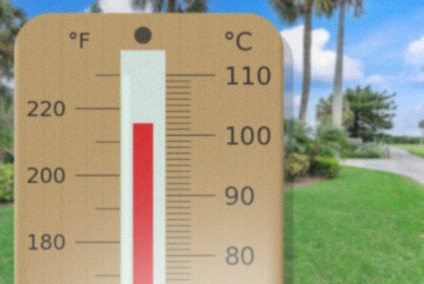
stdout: 102 (°C)
